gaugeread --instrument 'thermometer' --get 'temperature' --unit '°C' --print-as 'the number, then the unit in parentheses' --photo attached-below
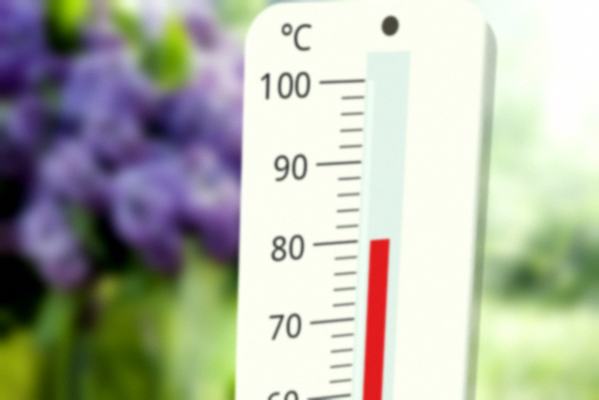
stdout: 80 (°C)
